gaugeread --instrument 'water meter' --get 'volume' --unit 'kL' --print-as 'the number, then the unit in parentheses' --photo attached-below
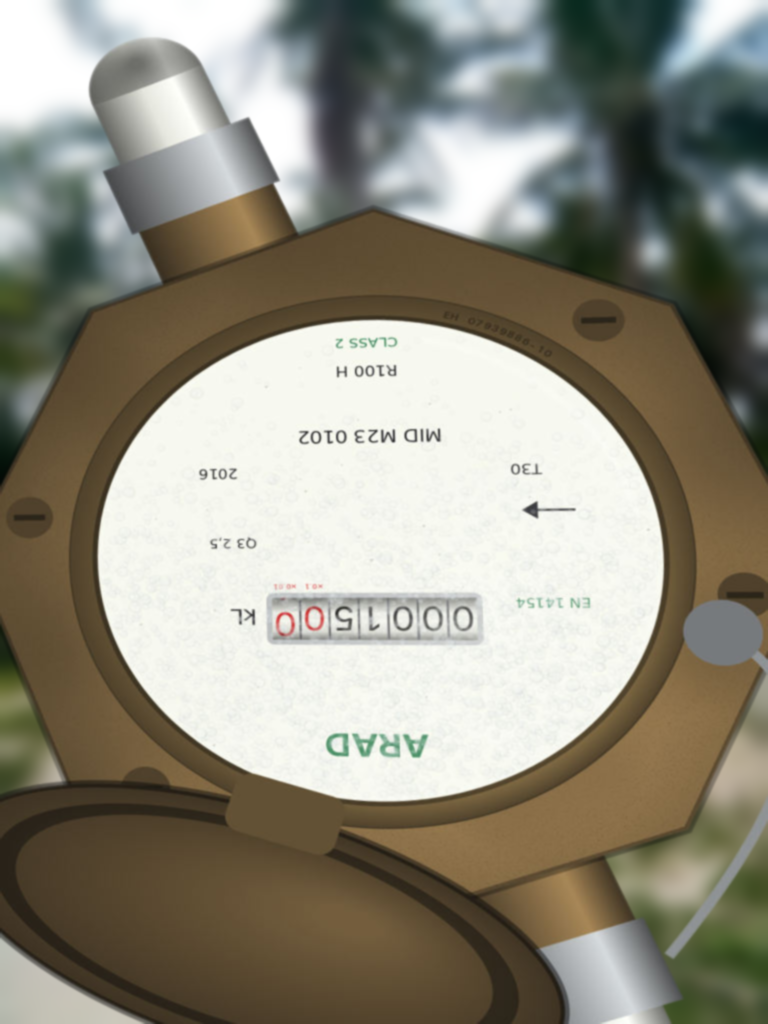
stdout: 15.00 (kL)
